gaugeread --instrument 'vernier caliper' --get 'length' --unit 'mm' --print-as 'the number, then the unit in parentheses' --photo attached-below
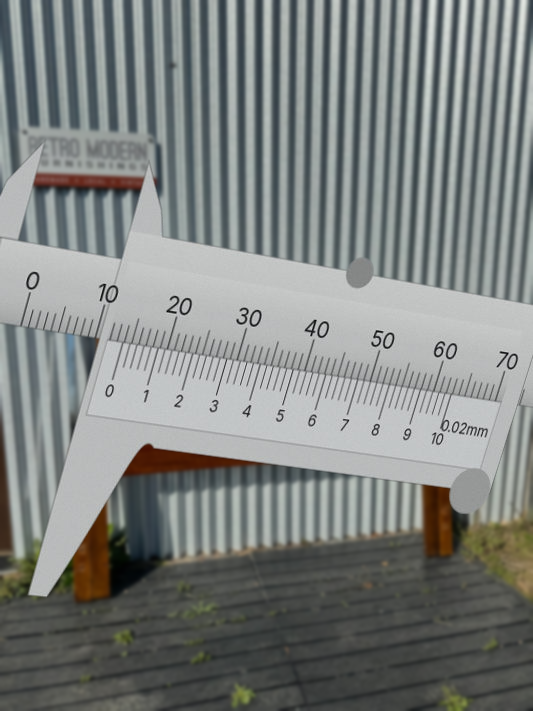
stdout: 13.8 (mm)
